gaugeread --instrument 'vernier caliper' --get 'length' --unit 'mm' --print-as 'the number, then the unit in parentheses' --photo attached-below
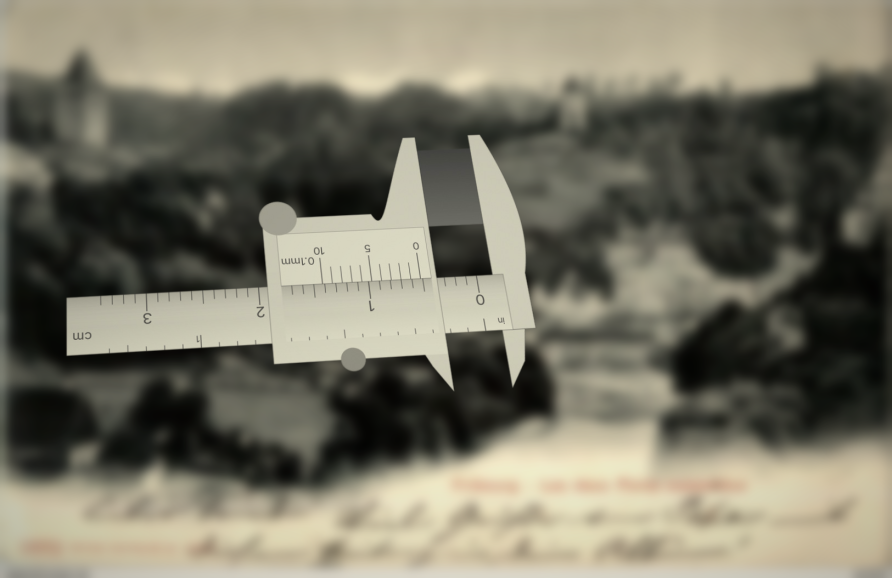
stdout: 5.2 (mm)
